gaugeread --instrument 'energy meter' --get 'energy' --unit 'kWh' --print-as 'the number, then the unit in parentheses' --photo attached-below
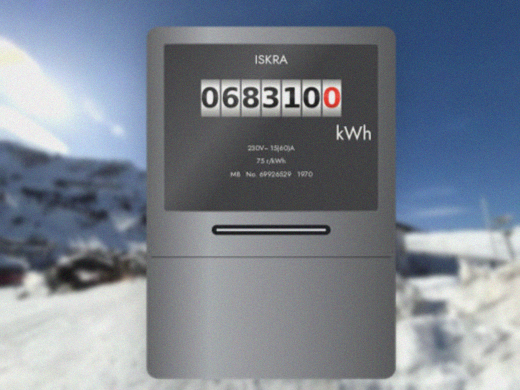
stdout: 68310.0 (kWh)
